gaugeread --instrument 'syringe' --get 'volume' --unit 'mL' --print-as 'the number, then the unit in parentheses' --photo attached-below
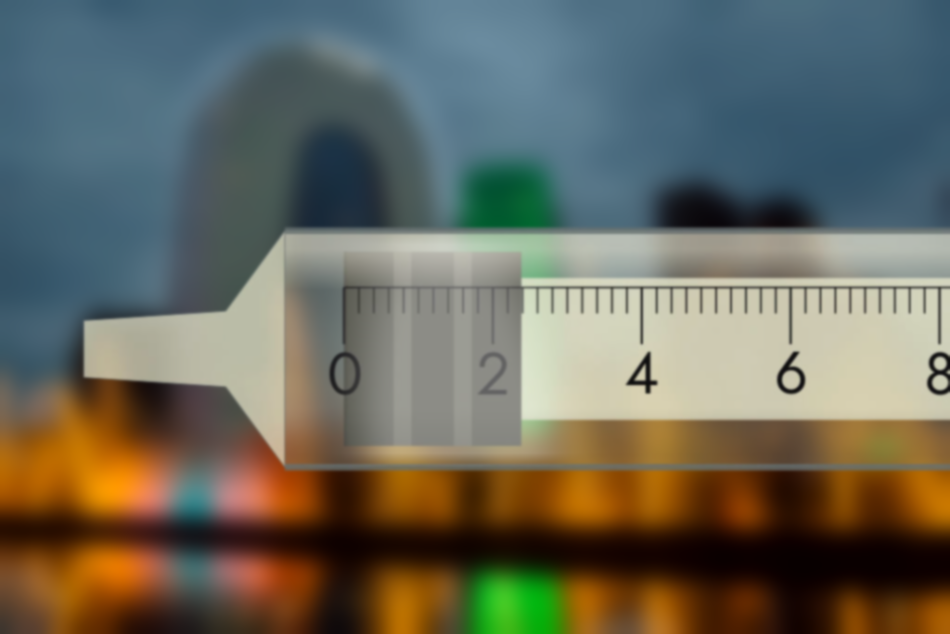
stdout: 0 (mL)
